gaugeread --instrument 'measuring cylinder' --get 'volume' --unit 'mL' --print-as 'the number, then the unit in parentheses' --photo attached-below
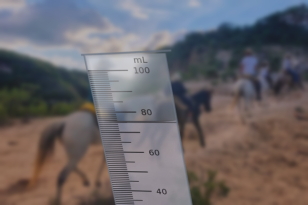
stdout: 75 (mL)
